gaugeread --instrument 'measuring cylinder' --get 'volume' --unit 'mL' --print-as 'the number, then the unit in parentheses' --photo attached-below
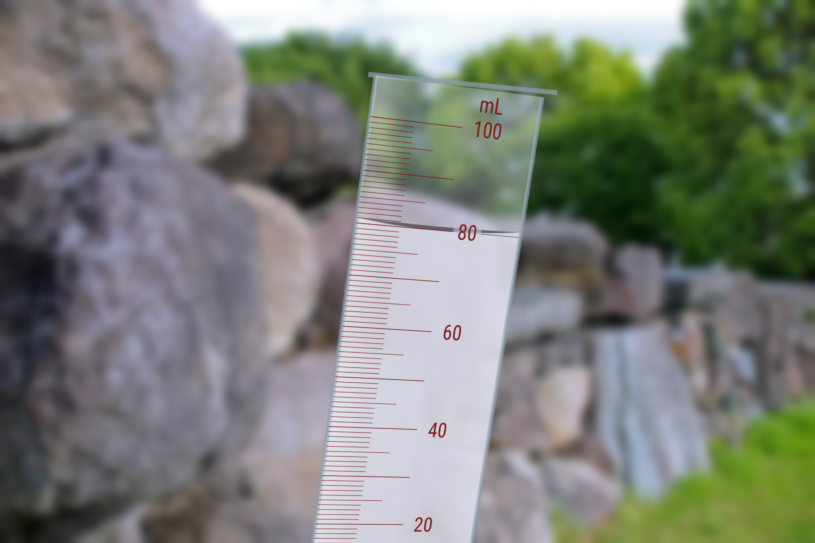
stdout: 80 (mL)
